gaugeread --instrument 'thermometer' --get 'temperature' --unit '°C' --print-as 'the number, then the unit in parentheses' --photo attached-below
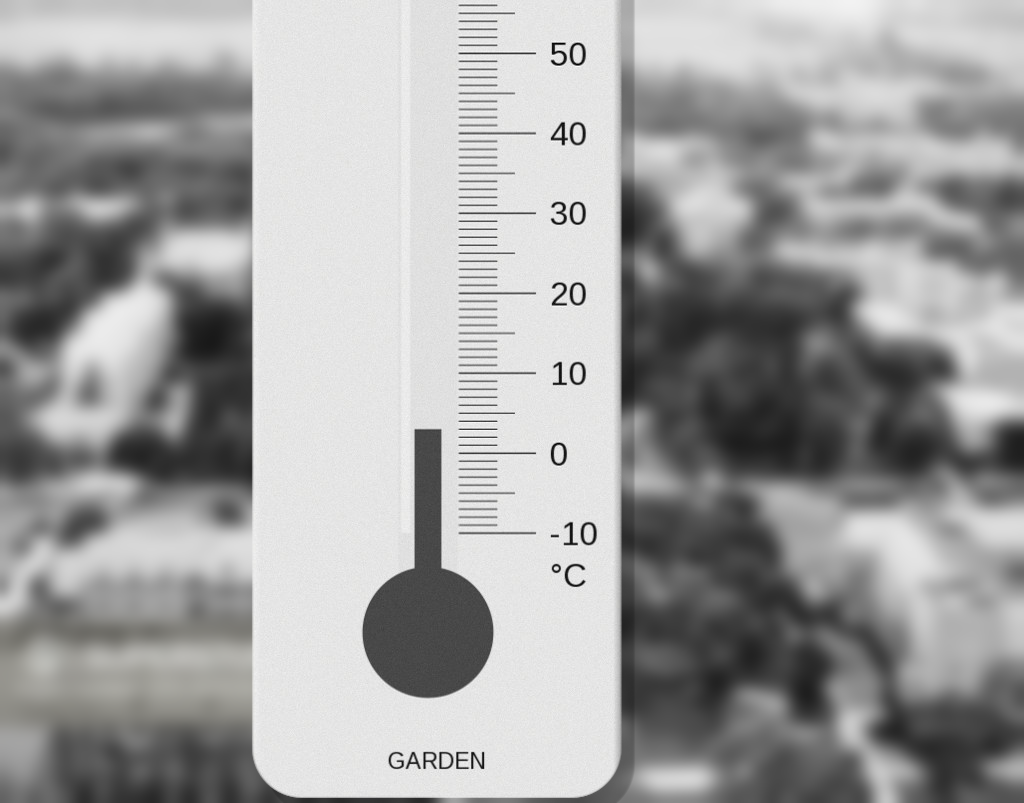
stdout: 3 (°C)
